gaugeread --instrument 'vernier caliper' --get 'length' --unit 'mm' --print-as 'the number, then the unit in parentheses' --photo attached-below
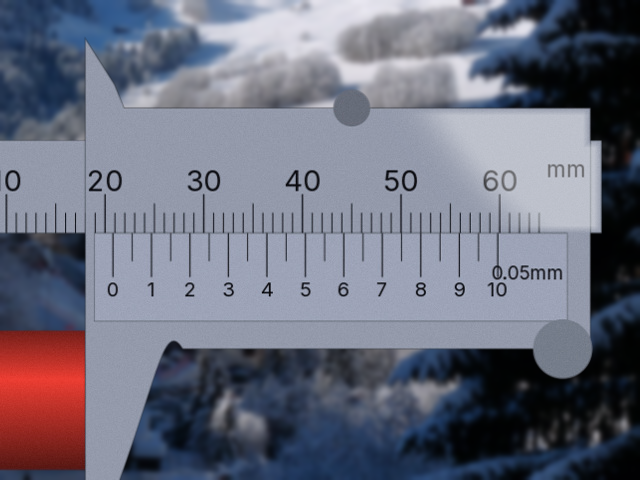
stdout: 20.8 (mm)
